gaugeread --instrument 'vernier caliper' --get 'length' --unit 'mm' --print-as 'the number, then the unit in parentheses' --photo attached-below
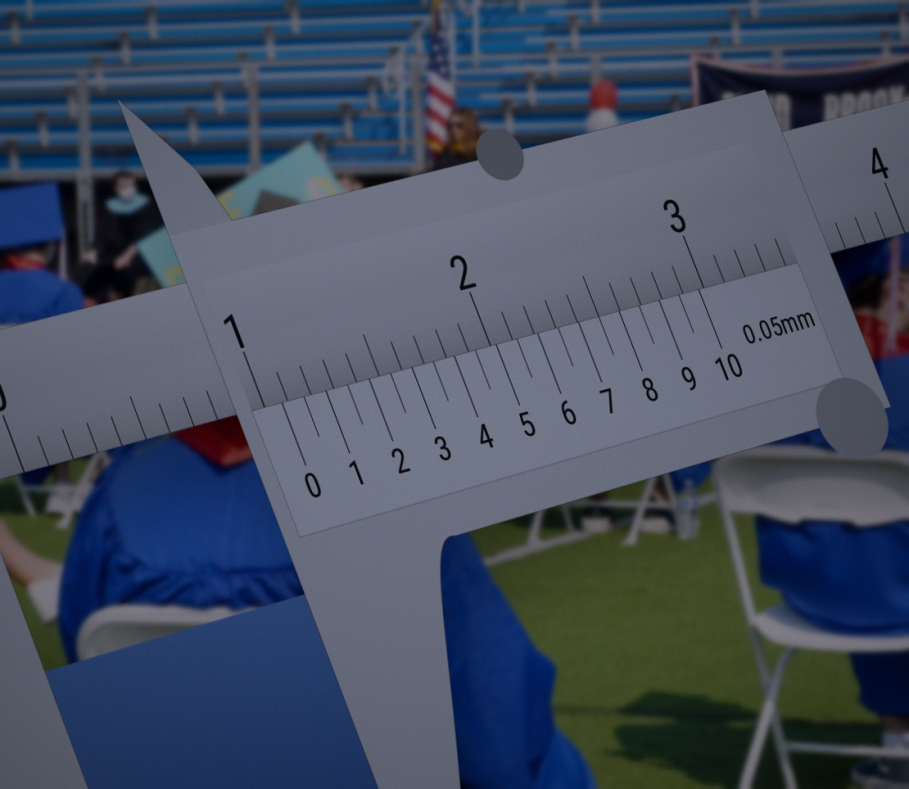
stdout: 10.75 (mm)
